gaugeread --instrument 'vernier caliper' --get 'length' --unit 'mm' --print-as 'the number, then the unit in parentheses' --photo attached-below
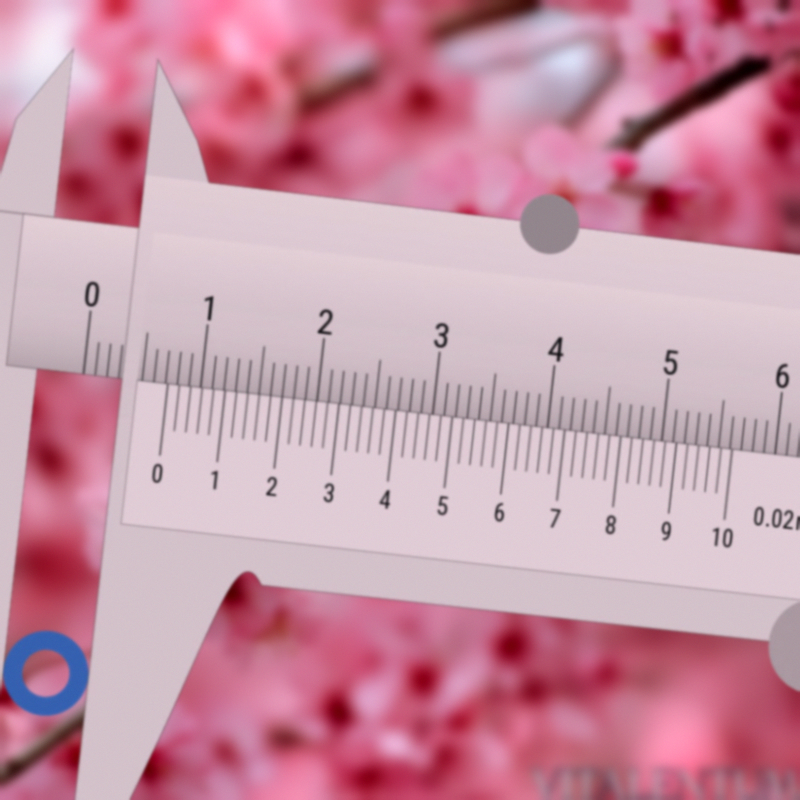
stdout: 7.2 (mm)
